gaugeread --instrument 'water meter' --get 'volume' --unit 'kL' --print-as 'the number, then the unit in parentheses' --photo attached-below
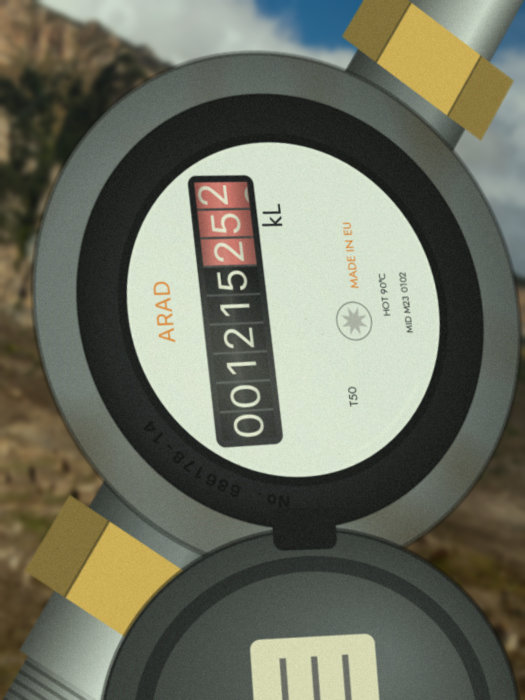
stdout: 1215.252 (kL)
